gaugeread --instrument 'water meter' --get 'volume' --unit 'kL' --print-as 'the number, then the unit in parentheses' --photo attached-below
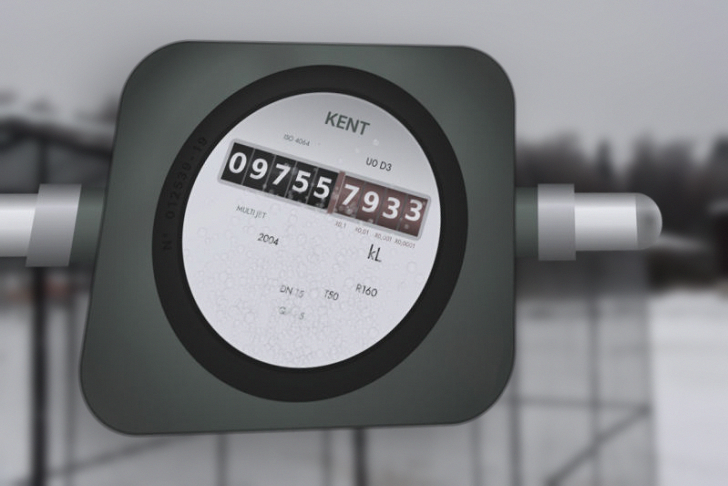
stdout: 9755.7933 (kL)
